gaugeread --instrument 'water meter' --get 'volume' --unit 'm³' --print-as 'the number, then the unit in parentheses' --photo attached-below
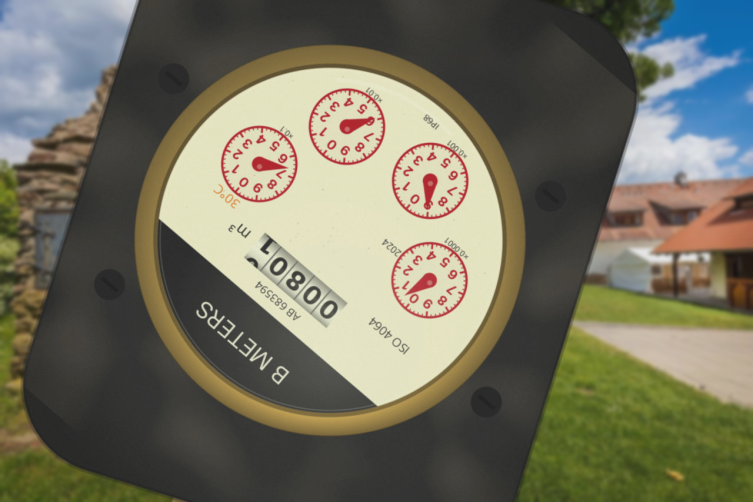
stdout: 800.6590 (m³)
